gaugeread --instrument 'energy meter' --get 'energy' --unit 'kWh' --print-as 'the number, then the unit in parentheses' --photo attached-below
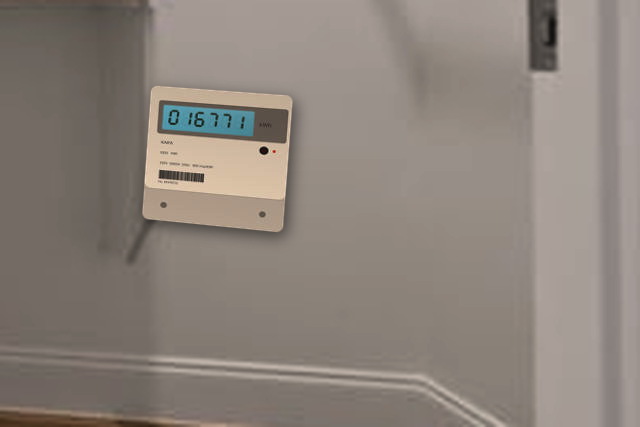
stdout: 16771 (kWh)
